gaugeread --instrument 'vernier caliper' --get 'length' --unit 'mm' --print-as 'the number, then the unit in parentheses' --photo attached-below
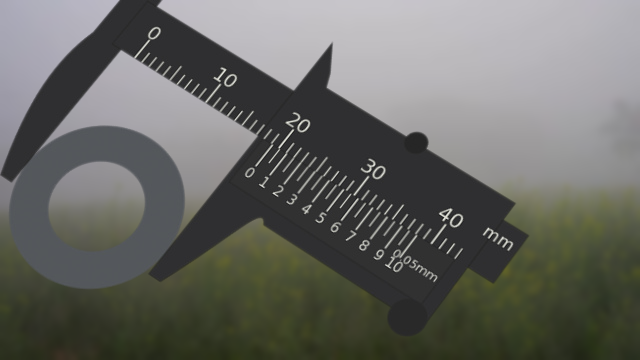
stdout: 19.2 (mm)
